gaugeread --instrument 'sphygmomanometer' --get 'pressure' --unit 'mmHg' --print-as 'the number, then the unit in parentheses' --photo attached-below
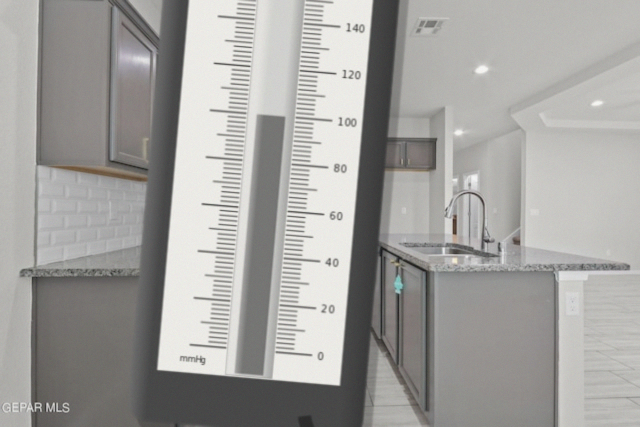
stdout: 100 (mmHg)
